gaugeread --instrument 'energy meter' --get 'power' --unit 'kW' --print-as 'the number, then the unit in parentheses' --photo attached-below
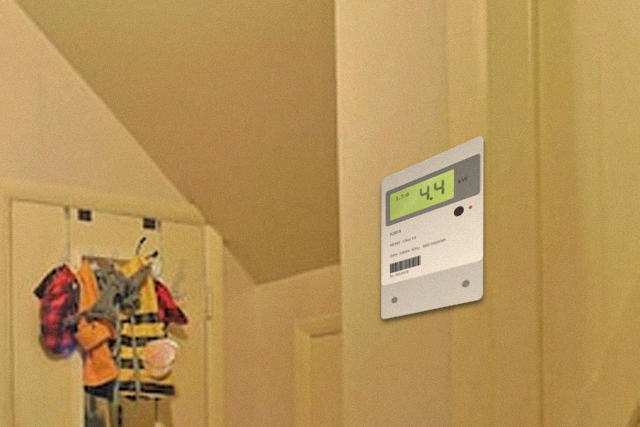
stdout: 4.4 (kW)
